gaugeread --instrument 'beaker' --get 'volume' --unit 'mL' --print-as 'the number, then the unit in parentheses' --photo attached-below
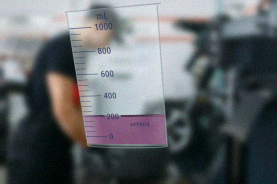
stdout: 200 (mL)
